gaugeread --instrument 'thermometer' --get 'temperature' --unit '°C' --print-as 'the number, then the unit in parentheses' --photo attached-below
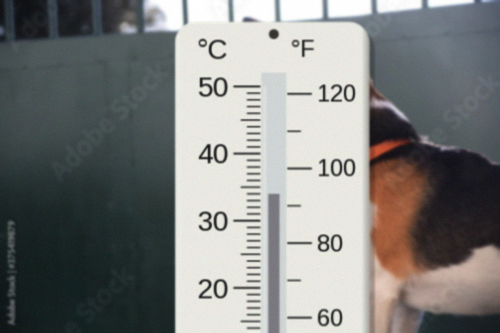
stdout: 34 (°C)
